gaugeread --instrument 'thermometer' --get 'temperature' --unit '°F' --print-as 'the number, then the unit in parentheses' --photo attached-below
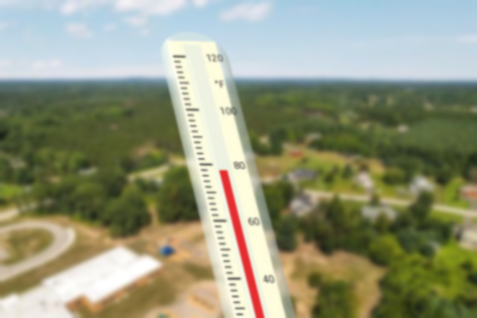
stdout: 78 (°F)
